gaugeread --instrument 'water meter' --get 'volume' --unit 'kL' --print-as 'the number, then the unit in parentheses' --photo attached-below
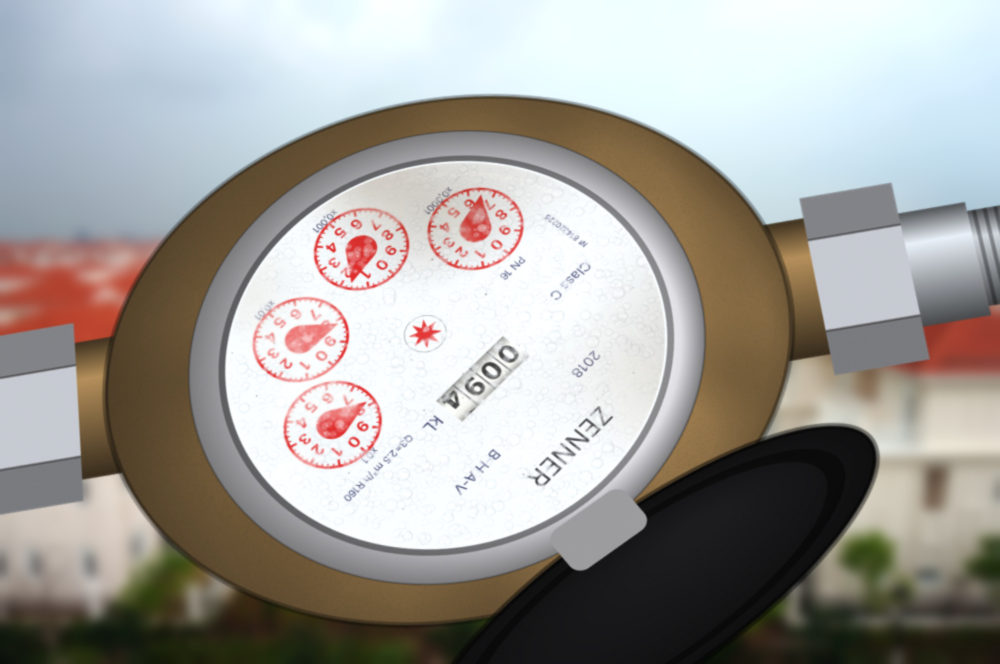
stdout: 93.7816 (kL)
